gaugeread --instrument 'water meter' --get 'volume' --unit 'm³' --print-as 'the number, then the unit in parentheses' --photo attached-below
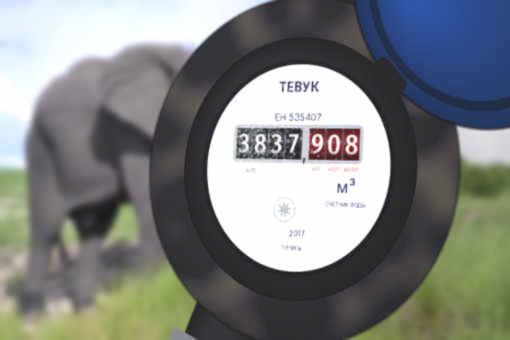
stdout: 3837.908 (m³)
